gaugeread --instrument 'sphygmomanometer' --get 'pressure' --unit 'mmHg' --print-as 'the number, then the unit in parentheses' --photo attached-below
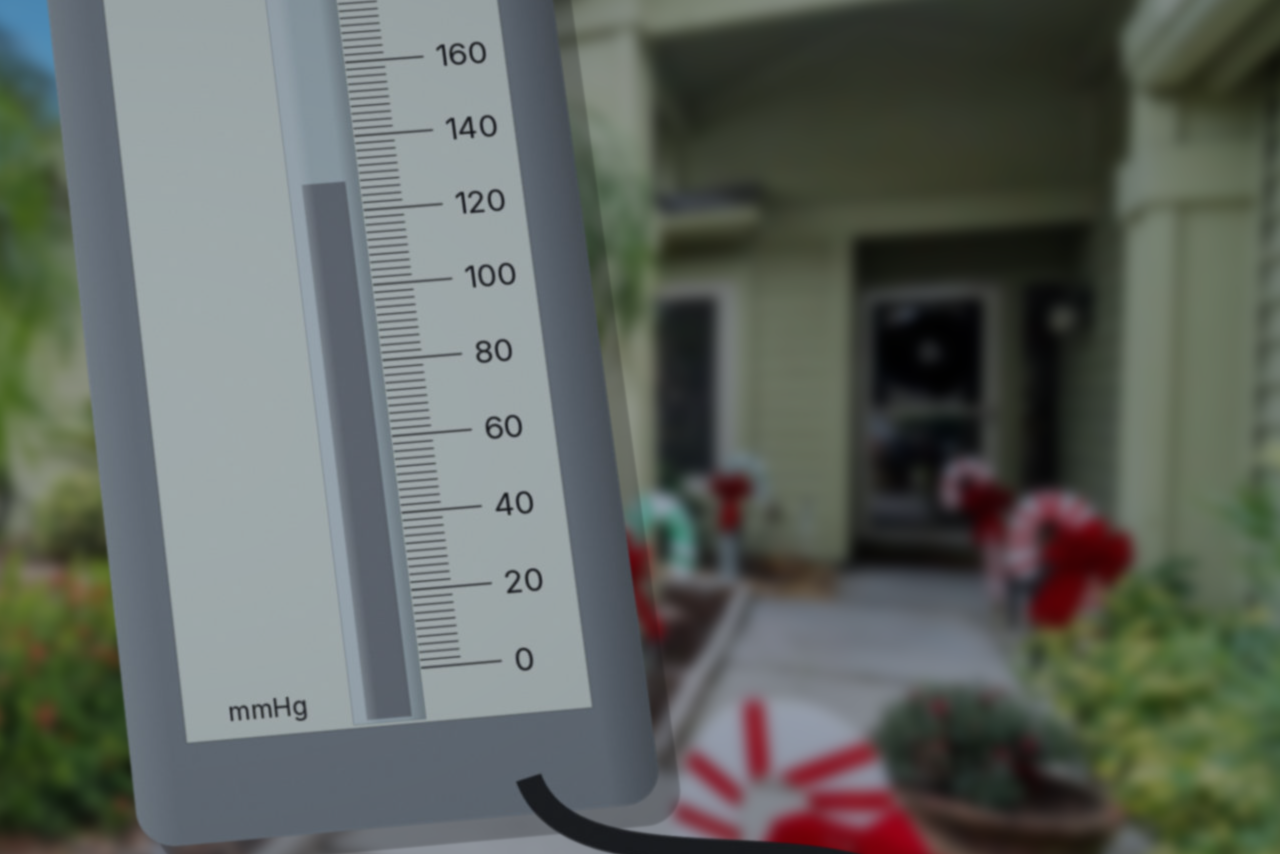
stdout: 128 (mmHg)
